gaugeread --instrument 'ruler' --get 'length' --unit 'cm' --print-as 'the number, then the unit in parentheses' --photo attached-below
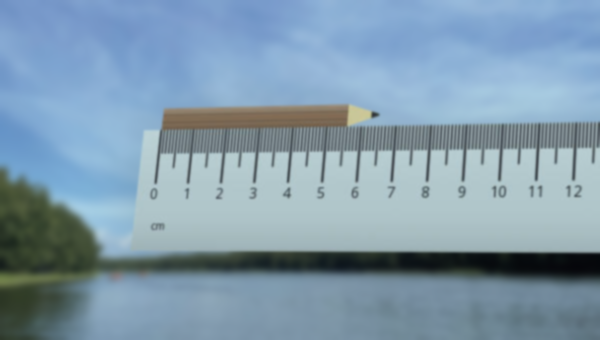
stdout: 6.5 (cm)
